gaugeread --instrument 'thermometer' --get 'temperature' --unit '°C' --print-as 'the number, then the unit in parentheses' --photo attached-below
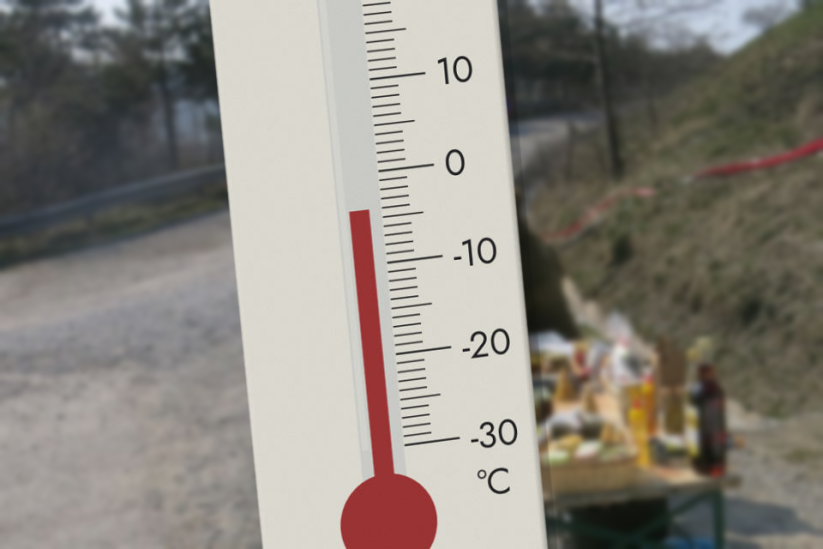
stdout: -4 (°C)
